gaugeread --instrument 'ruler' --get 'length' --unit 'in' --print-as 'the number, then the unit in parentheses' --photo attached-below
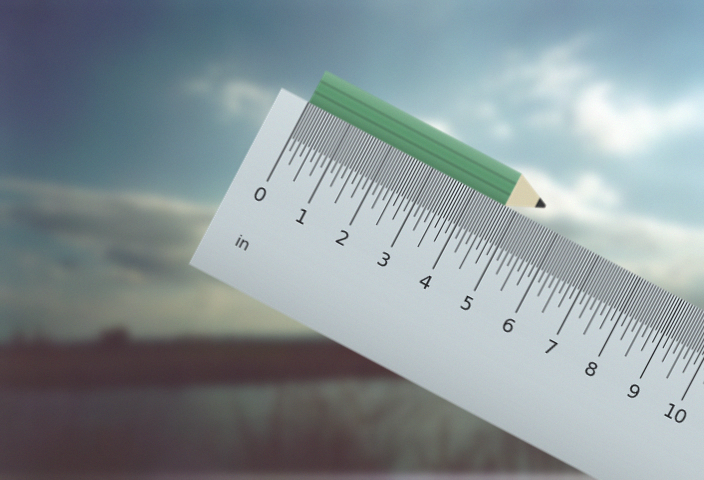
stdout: 5.5 (in)
